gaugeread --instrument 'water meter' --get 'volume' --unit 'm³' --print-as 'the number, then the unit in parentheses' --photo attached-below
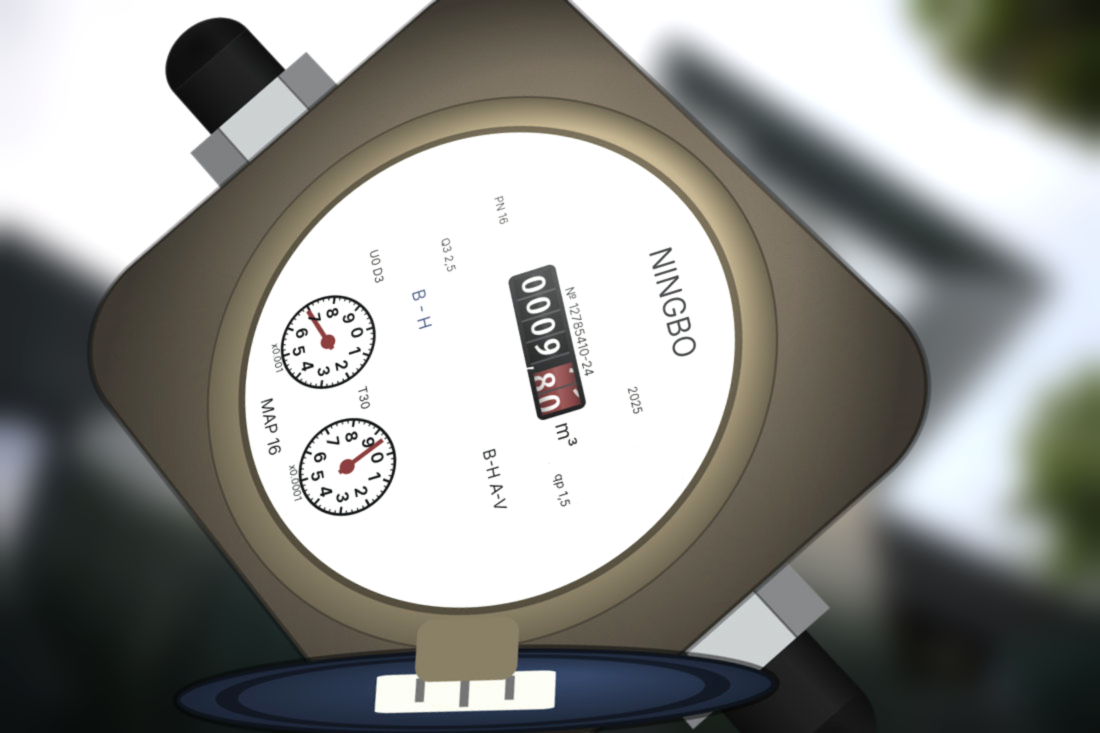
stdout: 9.7969 (m³)
